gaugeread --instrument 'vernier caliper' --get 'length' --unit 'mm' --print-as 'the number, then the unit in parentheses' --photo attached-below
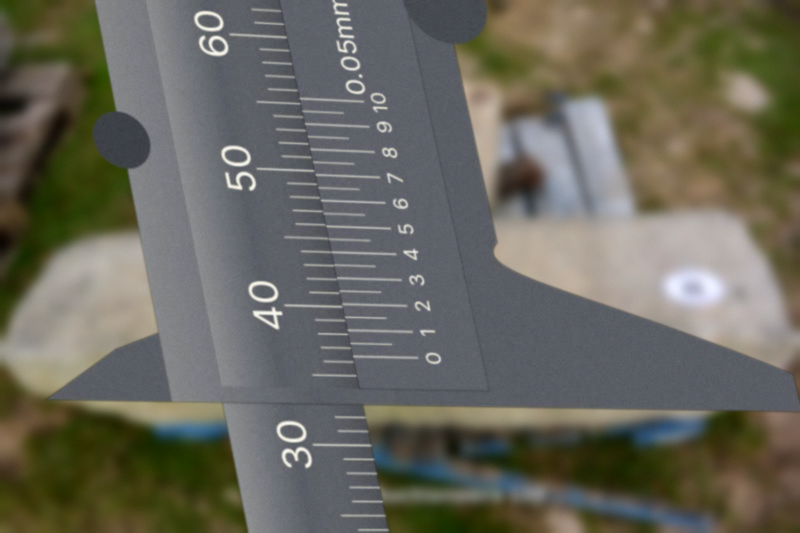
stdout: 36.4 (mm)
